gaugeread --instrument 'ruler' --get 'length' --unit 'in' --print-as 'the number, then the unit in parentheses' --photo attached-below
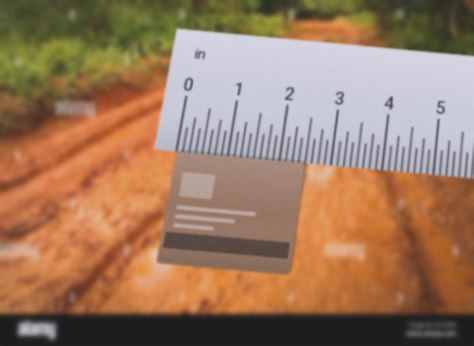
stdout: 2.5 (in)
